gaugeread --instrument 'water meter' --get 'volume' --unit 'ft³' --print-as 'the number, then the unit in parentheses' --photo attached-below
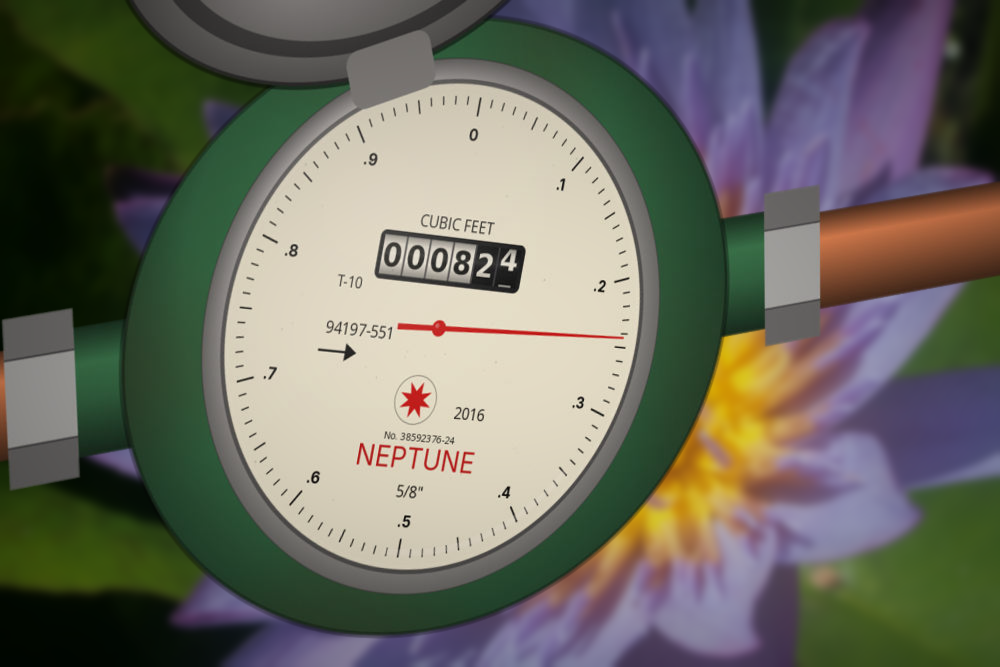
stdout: 824.24 (ft³)
